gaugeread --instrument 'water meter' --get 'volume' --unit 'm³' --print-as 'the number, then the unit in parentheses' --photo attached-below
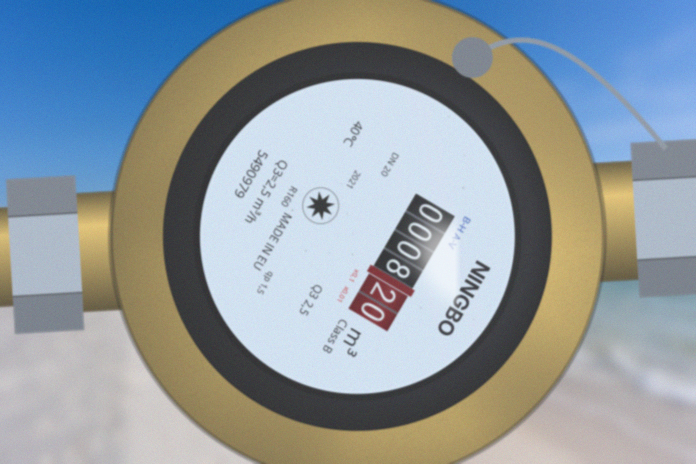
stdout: 8.20 (m³)
